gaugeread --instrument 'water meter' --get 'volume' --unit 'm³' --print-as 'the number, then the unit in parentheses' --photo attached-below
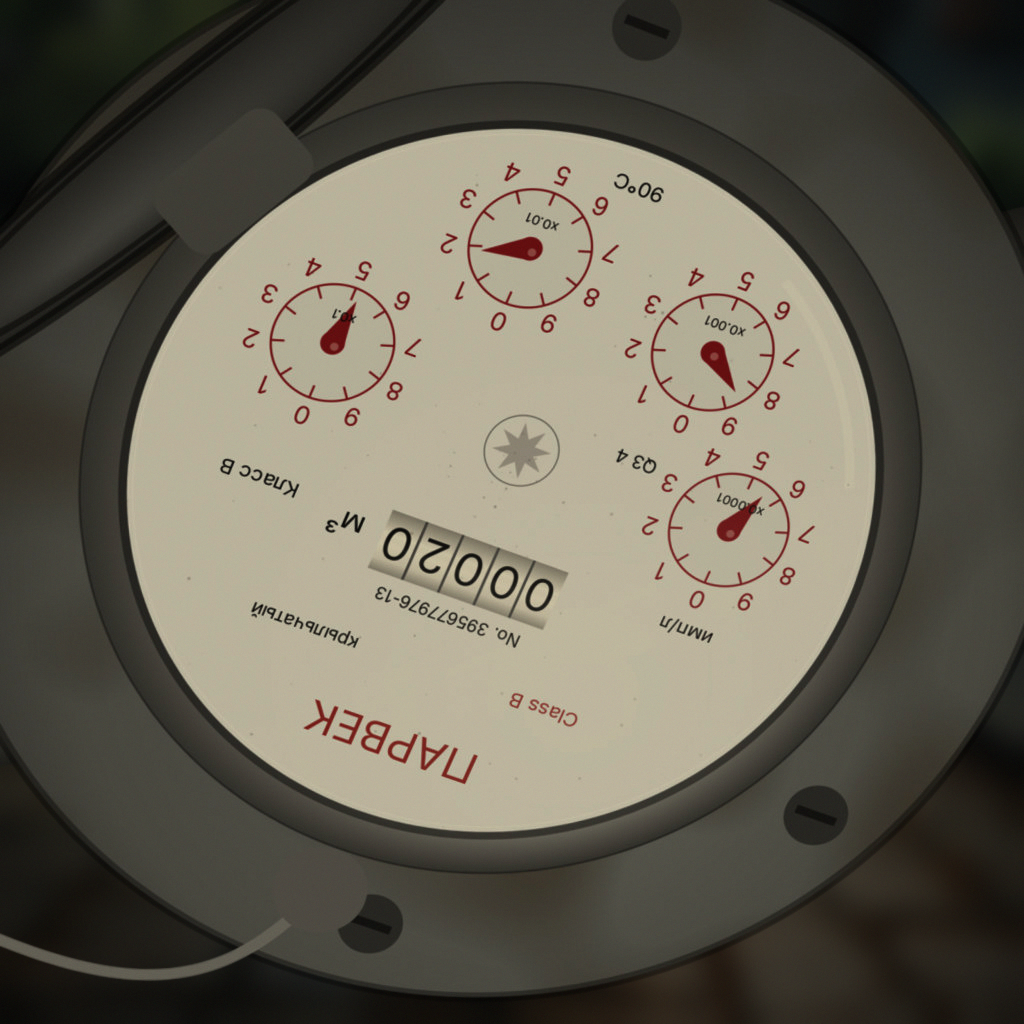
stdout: 20.5185 (m³)
